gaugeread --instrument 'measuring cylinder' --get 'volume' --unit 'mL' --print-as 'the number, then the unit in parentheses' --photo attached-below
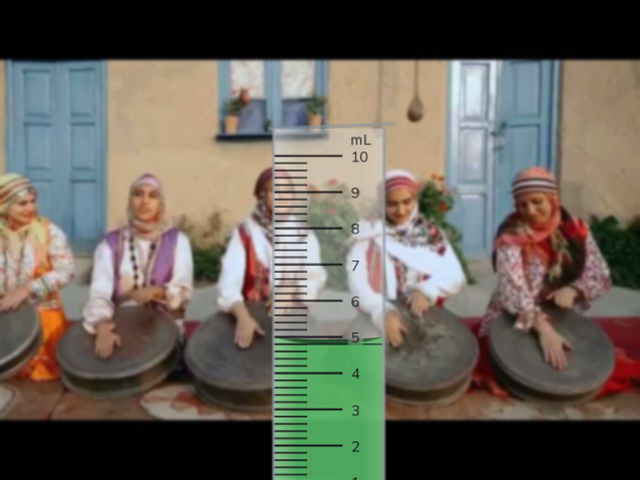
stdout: 4.8 (mL)
